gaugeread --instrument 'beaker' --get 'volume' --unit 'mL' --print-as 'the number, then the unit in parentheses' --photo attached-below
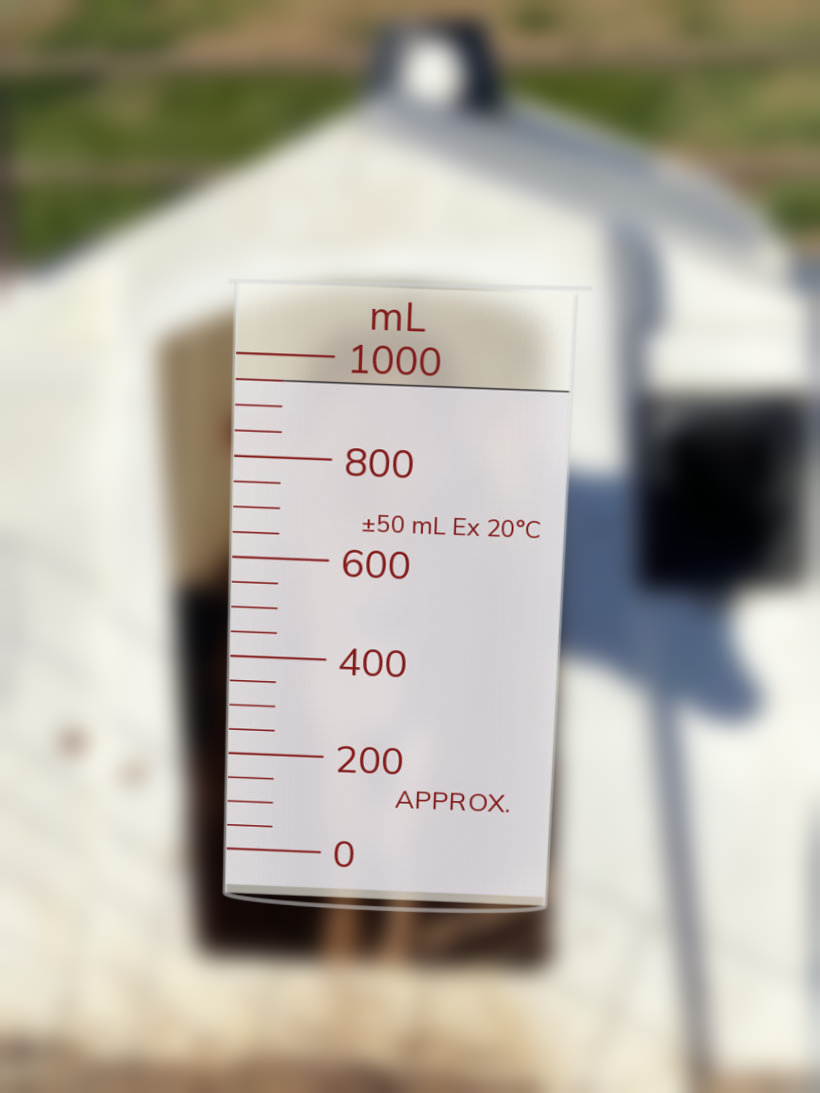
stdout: 950 (mL)
